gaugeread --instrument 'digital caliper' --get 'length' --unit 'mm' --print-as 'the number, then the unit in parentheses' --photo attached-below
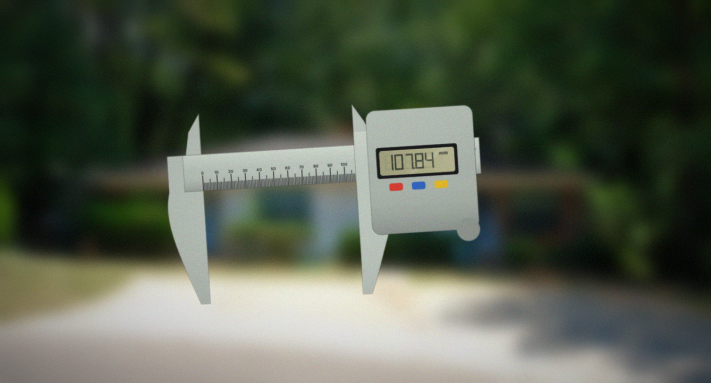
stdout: 107.84 (mm)
